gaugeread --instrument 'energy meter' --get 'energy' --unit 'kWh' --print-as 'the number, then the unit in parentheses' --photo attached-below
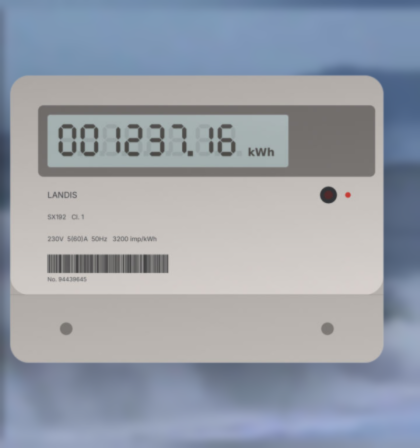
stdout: 1237.16 (kWh)
